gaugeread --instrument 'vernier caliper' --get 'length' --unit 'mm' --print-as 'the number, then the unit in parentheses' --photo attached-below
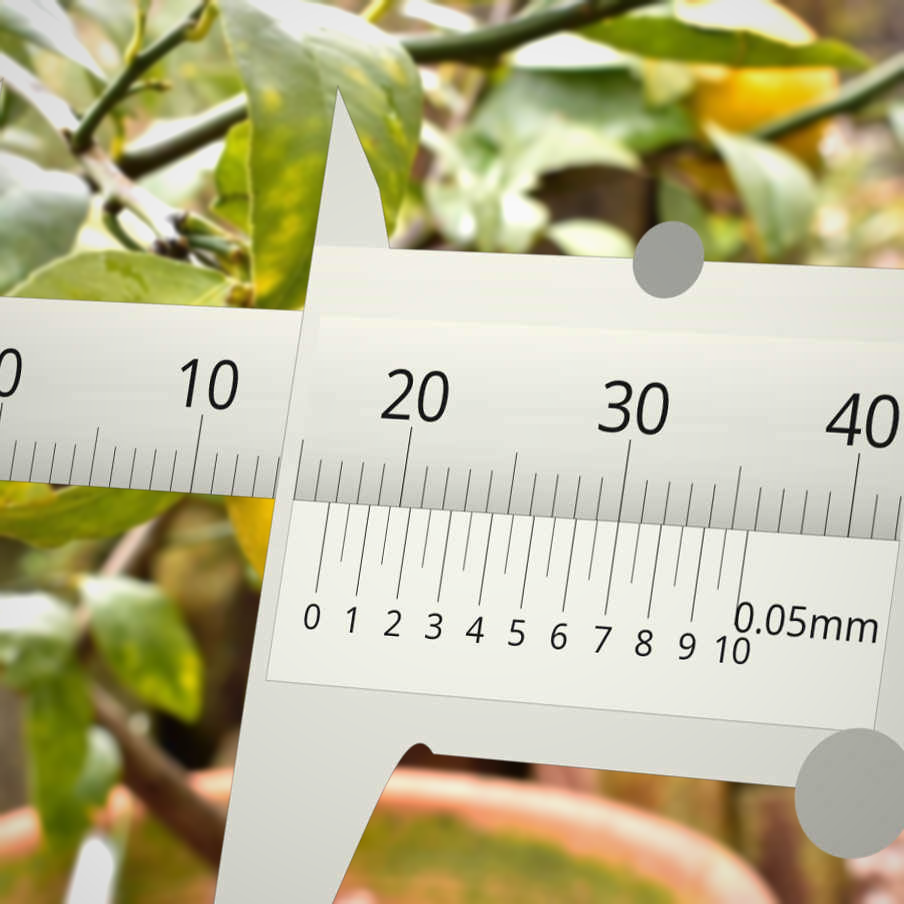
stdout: 16.7 (mm)
